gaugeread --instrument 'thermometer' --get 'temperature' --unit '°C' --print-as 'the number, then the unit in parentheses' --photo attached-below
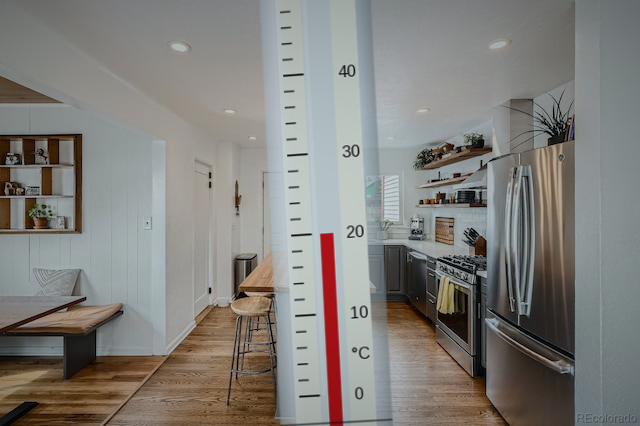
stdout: 20 (°C)
